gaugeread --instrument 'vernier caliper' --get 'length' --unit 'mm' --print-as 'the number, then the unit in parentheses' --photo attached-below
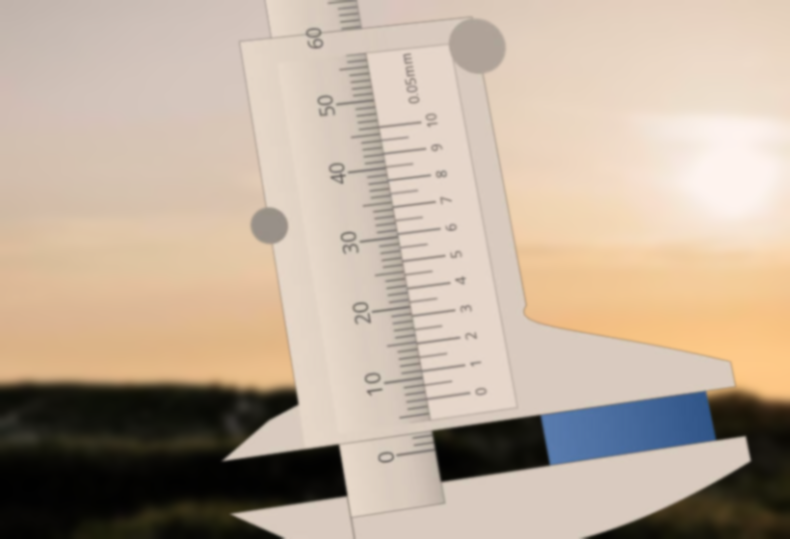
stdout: 7.0 (mm)
